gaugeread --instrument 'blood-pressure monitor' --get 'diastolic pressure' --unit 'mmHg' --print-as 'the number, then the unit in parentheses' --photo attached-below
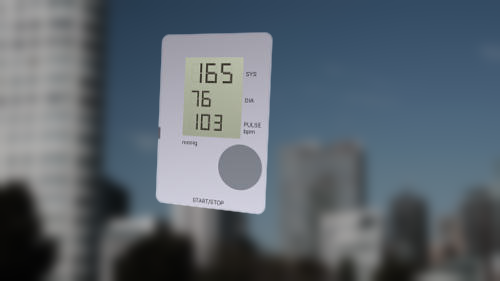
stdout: 76 (mmHg)
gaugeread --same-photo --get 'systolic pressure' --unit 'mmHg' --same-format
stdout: 165 (mmHg)
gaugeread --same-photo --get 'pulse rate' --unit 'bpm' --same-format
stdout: 103 (bpm)
